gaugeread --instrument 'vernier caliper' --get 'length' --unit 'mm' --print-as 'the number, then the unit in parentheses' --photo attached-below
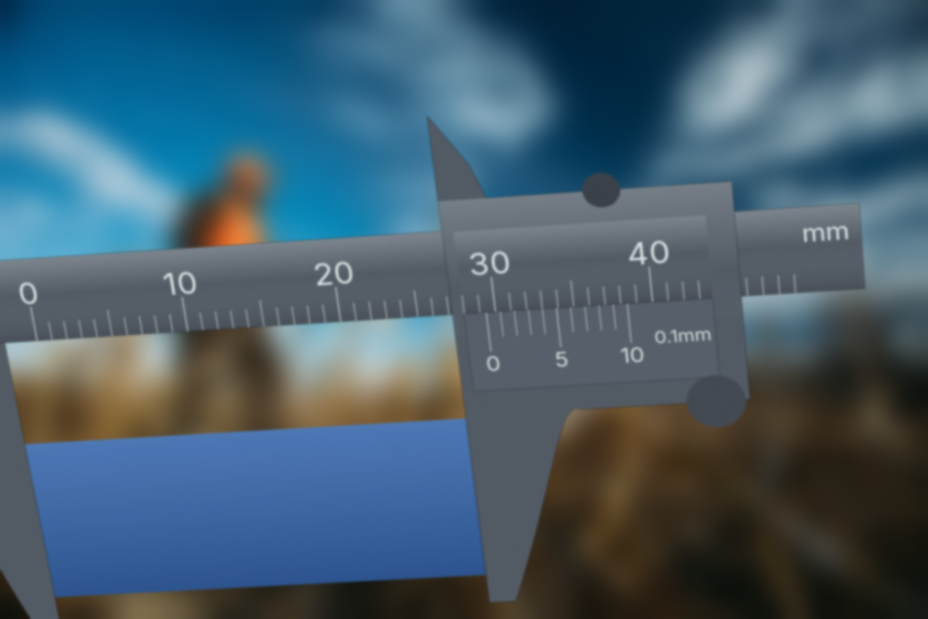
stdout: 29.4 (mm)
